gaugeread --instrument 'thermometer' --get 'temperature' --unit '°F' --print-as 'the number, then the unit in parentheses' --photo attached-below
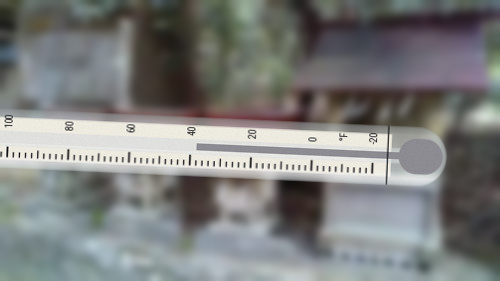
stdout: 38 (°F)
